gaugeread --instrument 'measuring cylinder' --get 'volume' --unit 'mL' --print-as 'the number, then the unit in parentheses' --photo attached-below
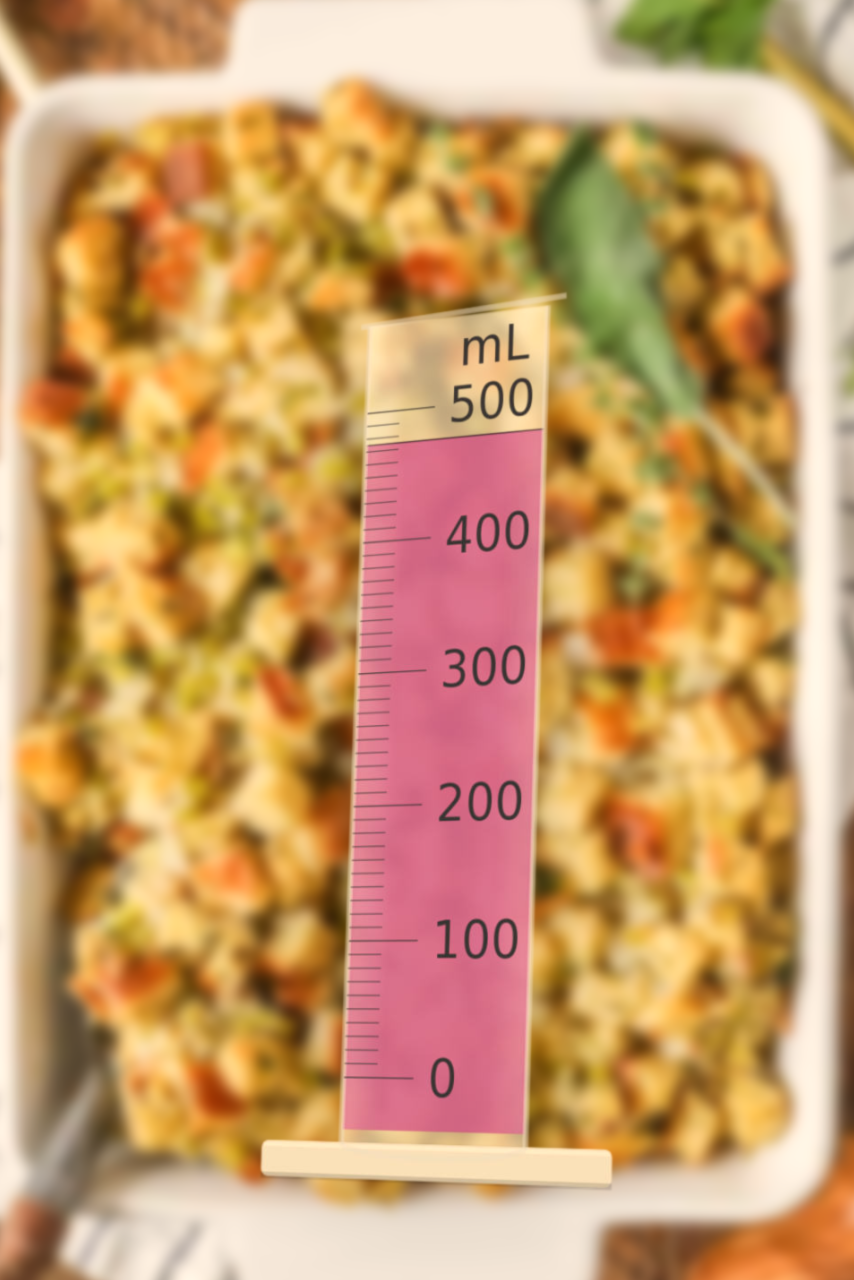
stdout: 475 (mL)
